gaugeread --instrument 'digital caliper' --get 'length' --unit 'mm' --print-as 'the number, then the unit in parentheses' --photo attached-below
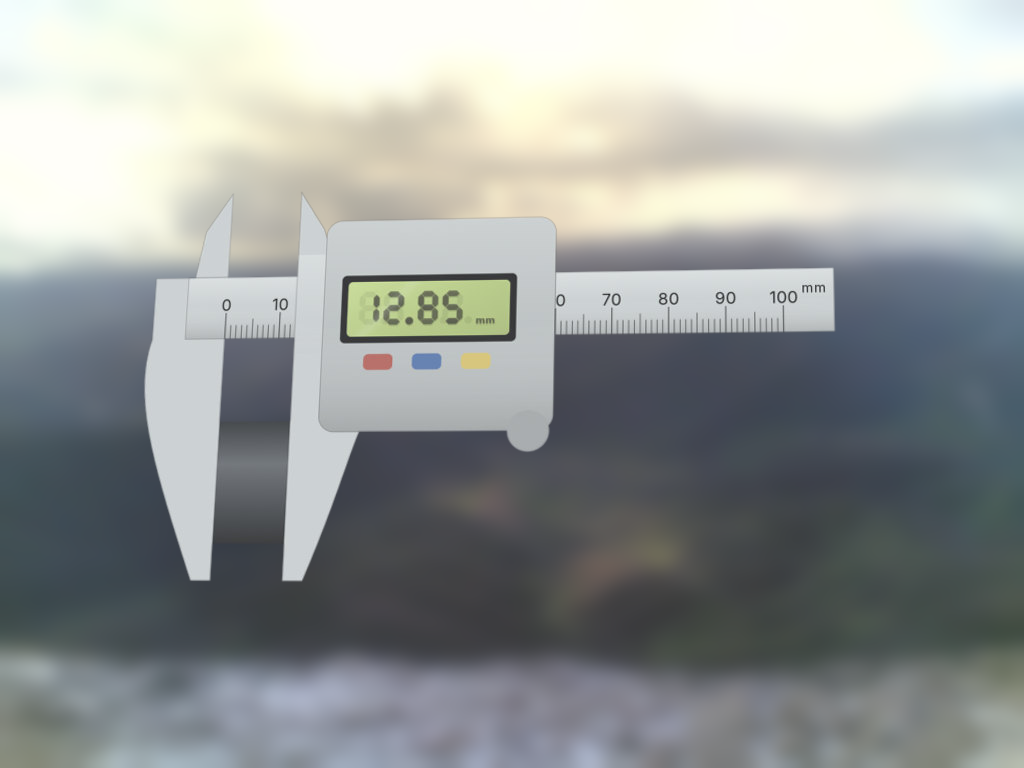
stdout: 12.85 (mm)
